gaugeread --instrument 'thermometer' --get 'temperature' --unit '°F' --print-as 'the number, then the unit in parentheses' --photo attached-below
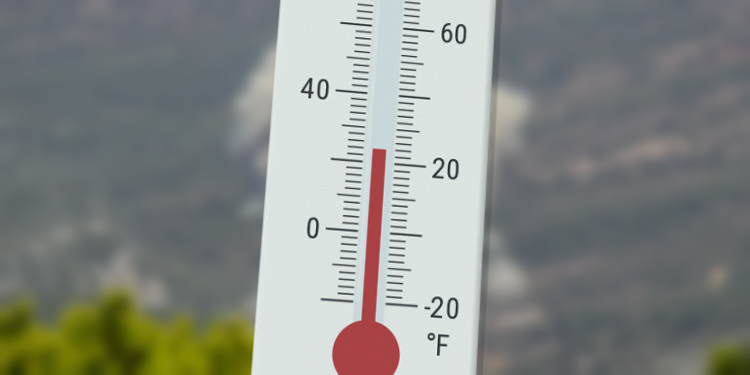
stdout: 24 (°F)
